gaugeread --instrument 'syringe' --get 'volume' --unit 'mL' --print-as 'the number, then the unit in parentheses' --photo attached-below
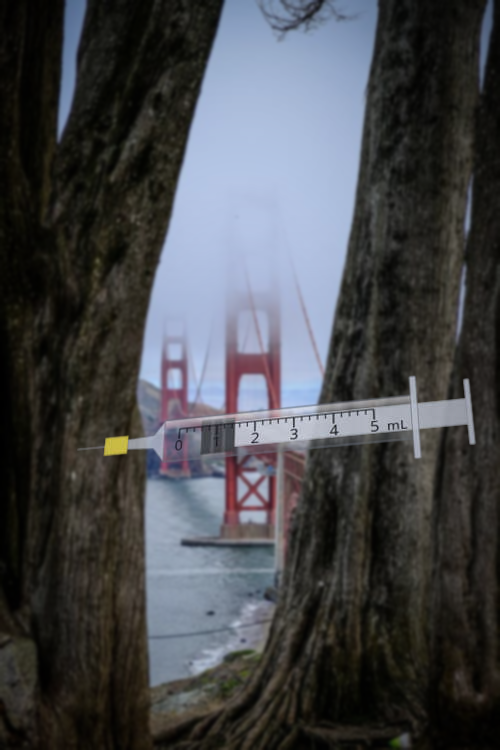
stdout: 0.6 (mL)
